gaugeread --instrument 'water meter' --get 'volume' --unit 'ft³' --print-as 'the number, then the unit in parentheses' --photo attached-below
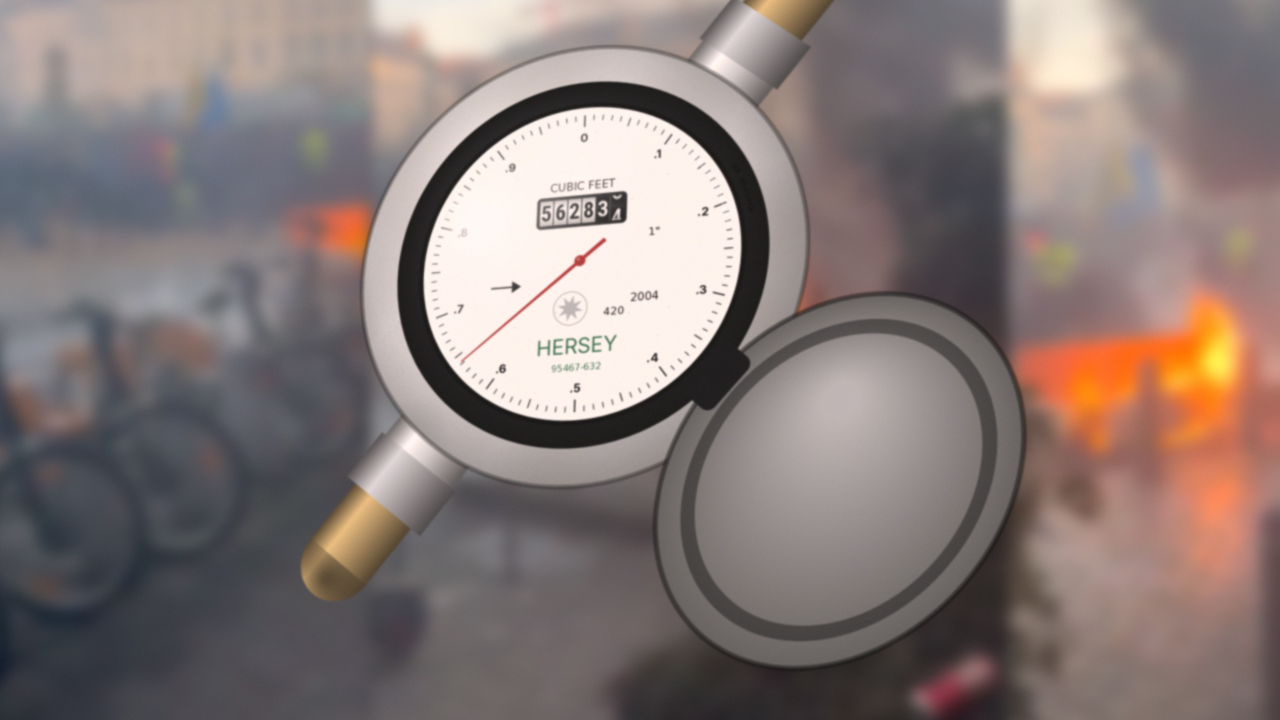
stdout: 562833.64 (ft³)
